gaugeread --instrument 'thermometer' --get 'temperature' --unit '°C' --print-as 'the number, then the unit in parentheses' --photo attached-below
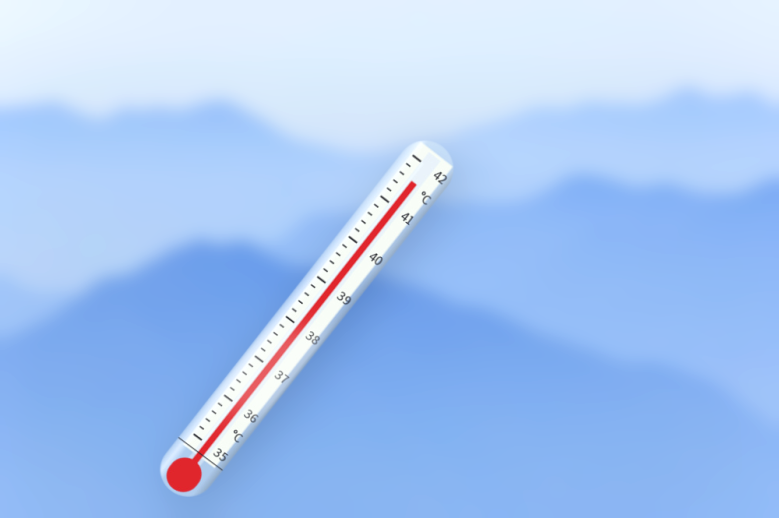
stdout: 41.6 (°C)
